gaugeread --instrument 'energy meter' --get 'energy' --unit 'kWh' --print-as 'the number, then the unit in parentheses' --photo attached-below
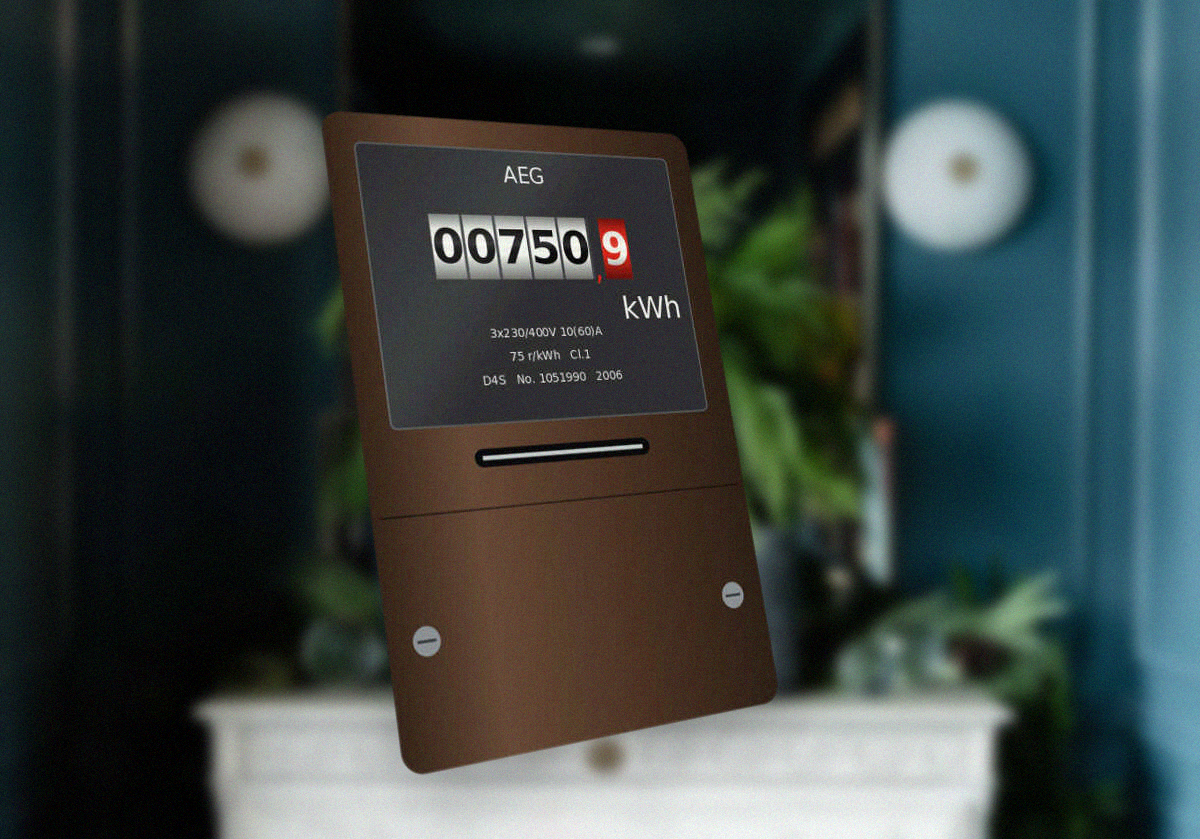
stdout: 750.9 (kWh)
